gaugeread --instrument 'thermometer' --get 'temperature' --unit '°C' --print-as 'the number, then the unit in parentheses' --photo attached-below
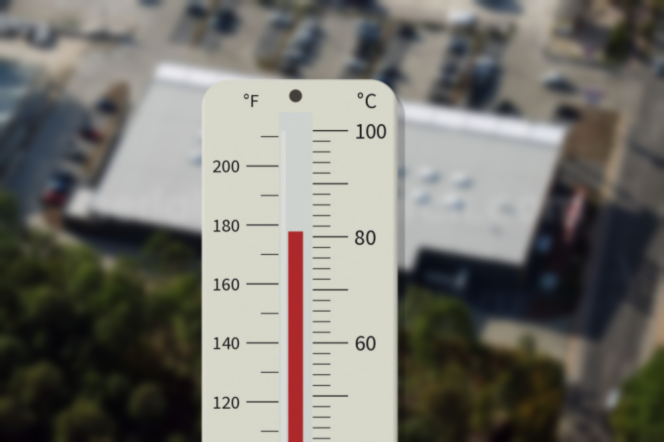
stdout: 81 (°C)
